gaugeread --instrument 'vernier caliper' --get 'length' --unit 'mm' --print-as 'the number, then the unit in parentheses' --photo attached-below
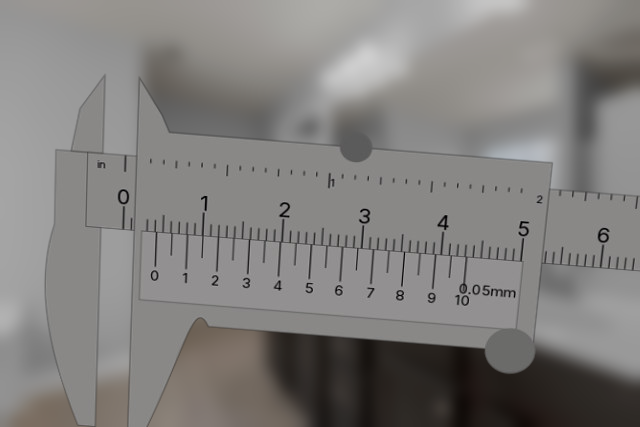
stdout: 4.2 (mm)
